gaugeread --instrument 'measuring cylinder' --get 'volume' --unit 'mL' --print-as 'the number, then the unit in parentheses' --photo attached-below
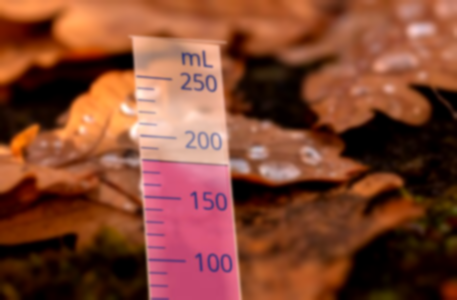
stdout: 180 (mL)
